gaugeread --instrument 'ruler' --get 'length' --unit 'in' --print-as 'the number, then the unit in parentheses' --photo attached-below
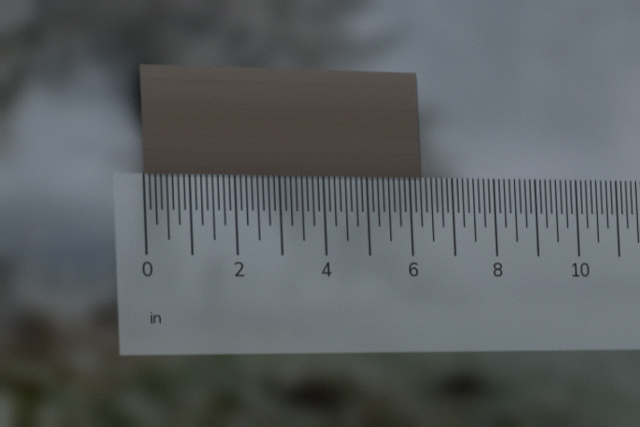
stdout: 6.25 (in)
